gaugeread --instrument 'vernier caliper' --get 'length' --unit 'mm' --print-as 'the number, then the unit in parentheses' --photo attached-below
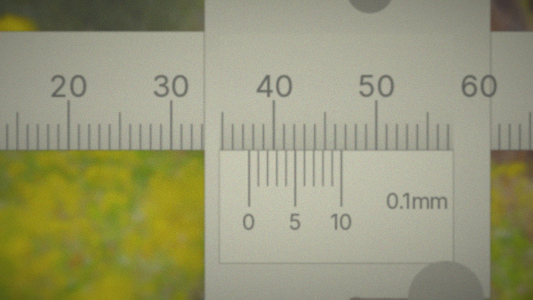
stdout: 37.6 (mm)
